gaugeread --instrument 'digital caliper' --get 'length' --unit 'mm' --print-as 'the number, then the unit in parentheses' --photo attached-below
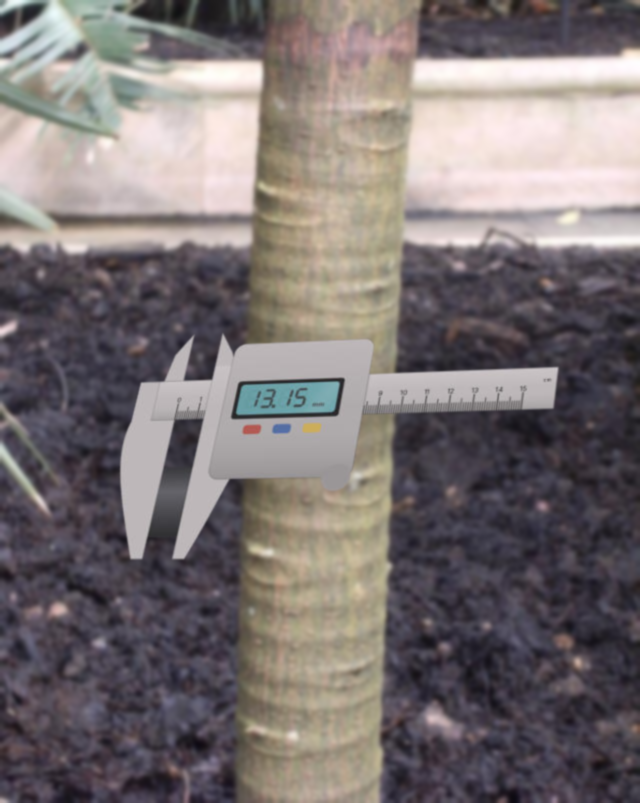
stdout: 13.15 (mm)
